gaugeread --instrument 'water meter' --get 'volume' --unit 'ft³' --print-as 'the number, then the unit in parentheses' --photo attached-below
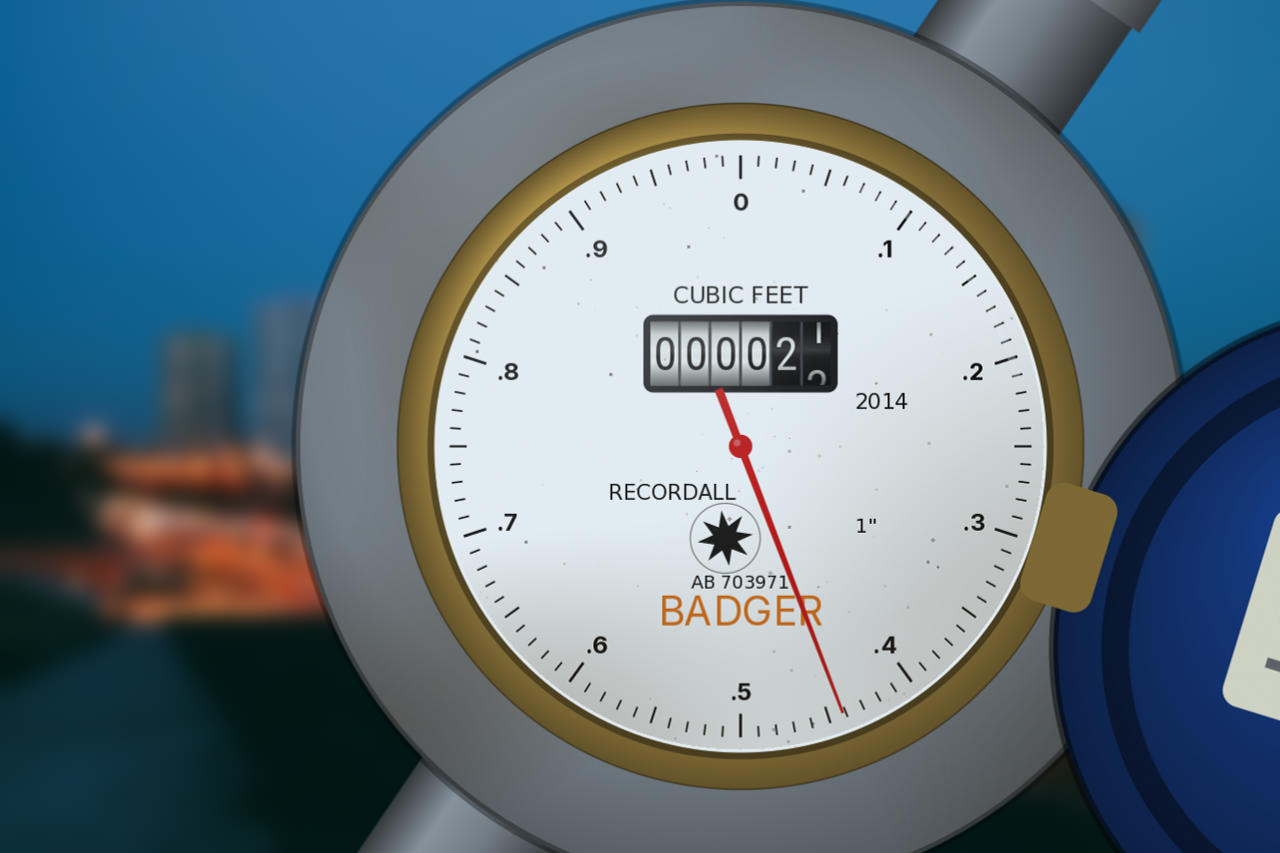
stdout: 21.44 (ft³)
